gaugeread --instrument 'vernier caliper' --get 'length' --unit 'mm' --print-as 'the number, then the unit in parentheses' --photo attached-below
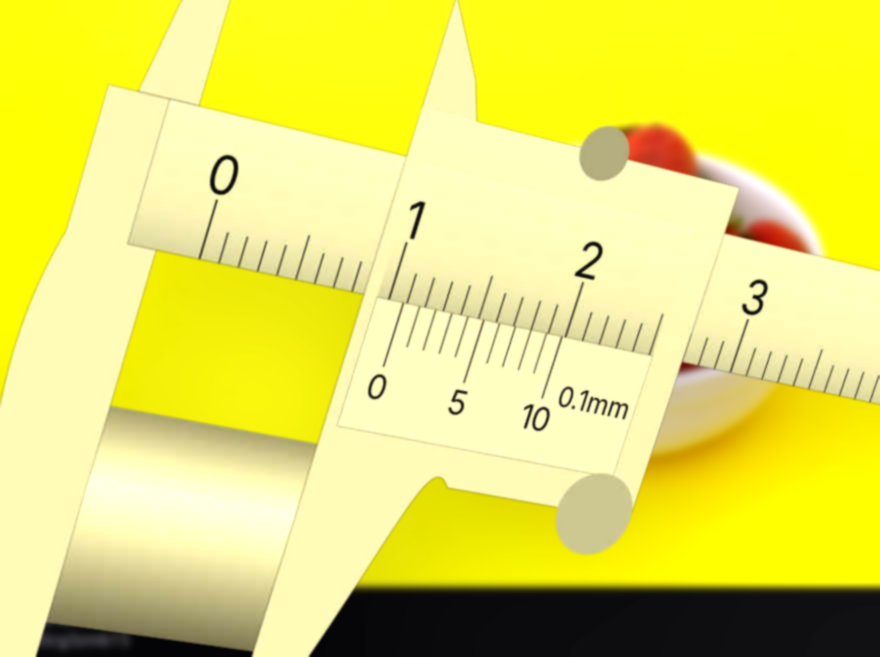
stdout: 10.8 (mm)
